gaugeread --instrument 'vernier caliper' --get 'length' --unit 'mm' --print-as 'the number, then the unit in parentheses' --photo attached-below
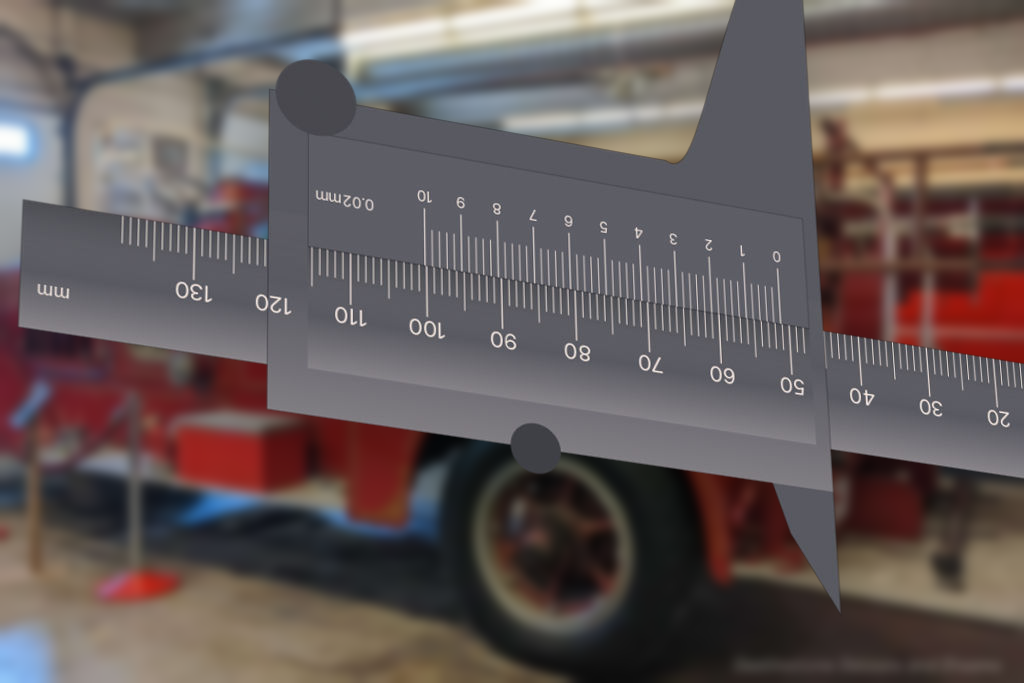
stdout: 51.2 (mm)
